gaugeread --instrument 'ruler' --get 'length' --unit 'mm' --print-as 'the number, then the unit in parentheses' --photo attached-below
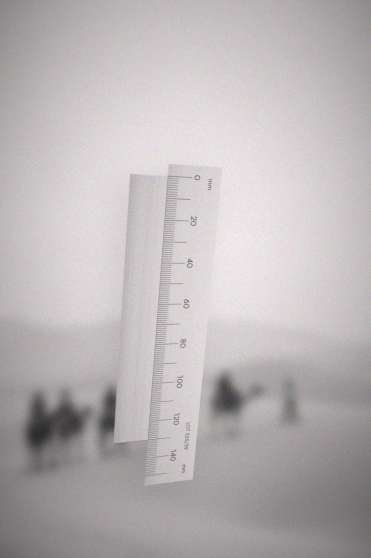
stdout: 130 (mm)
